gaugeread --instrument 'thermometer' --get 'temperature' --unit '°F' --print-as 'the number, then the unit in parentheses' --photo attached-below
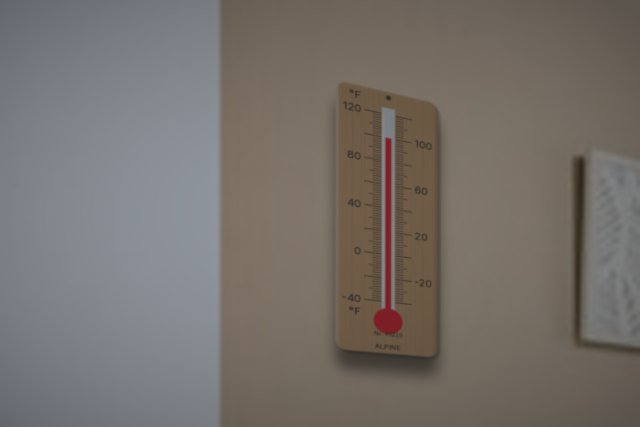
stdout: 100 (°F)
